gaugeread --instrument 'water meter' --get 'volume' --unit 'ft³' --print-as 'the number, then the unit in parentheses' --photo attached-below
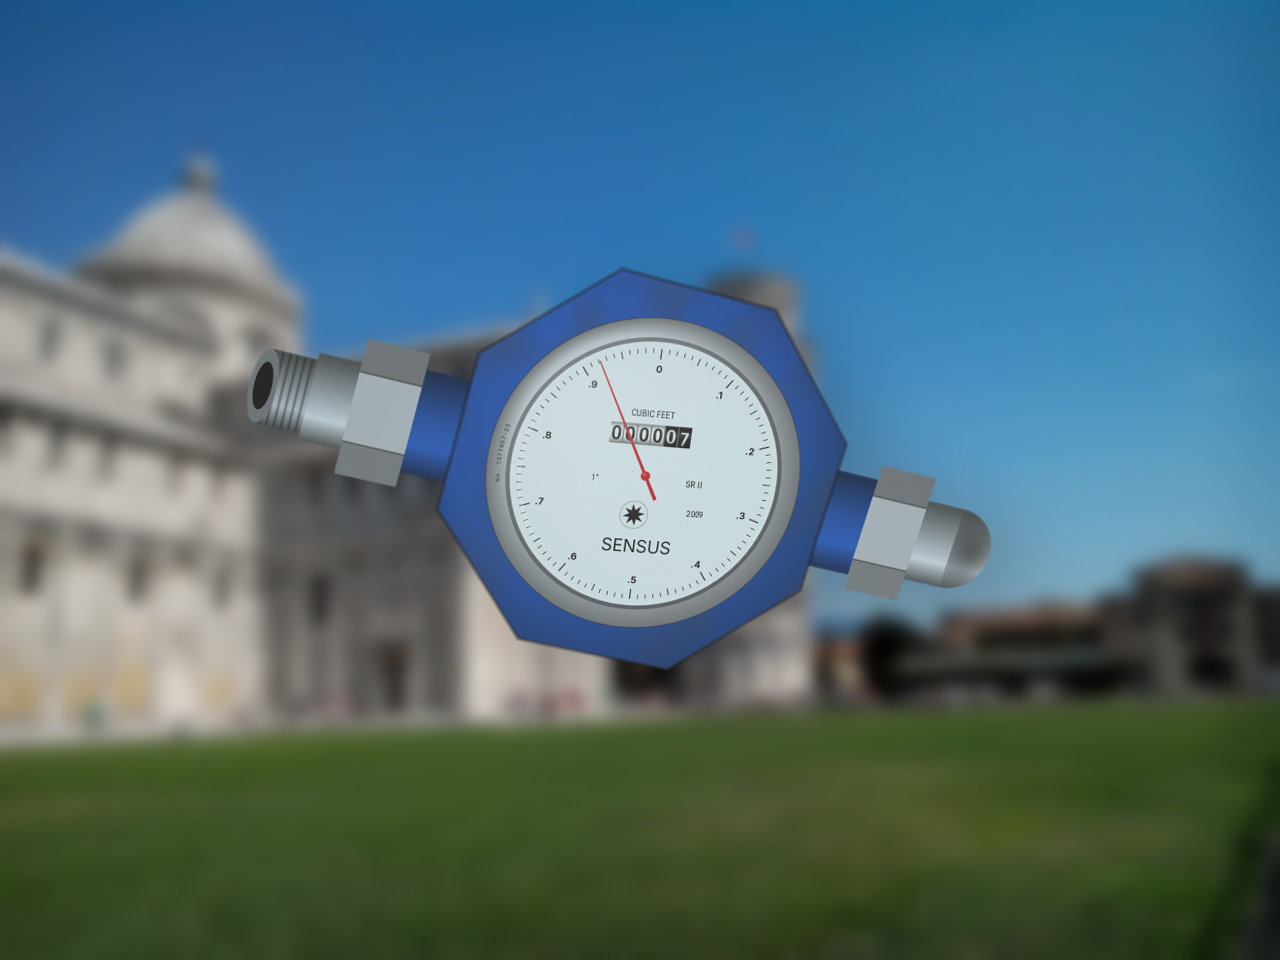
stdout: 6.92 (ft³)
